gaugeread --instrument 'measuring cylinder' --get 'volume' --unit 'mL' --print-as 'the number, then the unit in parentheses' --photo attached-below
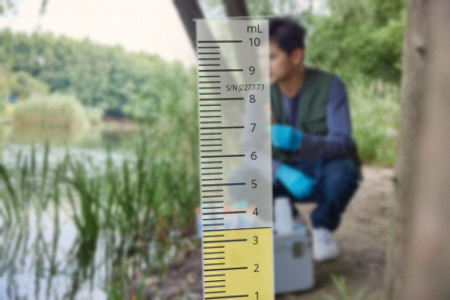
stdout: 3.4 (mL)
